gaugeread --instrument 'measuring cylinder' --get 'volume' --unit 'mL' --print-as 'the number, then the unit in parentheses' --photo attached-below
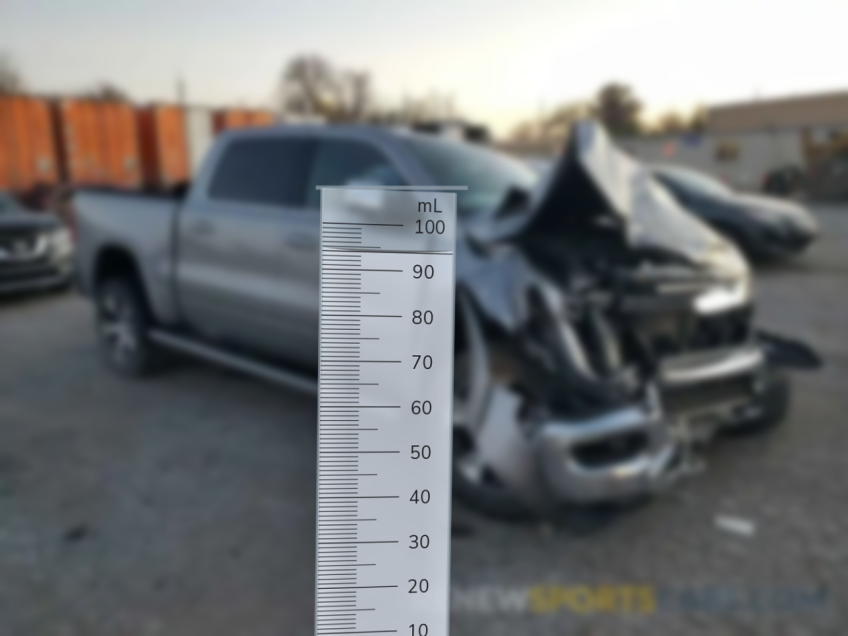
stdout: 94 (mL)
